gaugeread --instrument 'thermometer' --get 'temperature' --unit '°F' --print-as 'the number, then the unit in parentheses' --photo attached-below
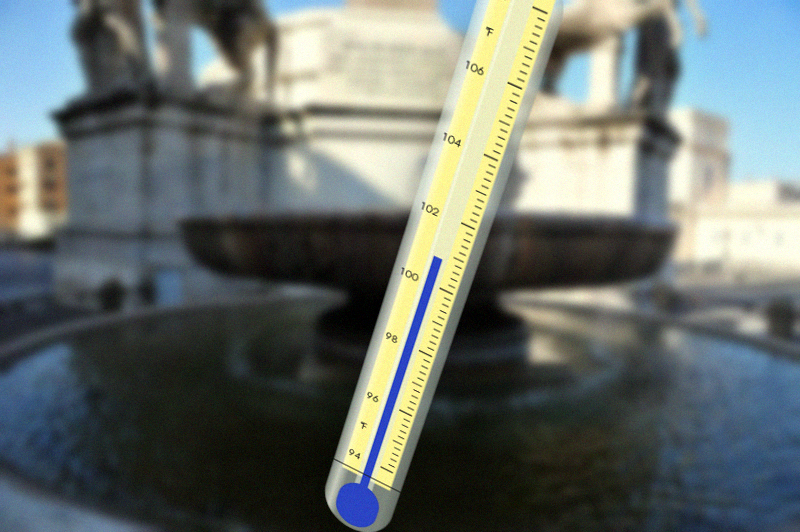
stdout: 100.8 (°F)
